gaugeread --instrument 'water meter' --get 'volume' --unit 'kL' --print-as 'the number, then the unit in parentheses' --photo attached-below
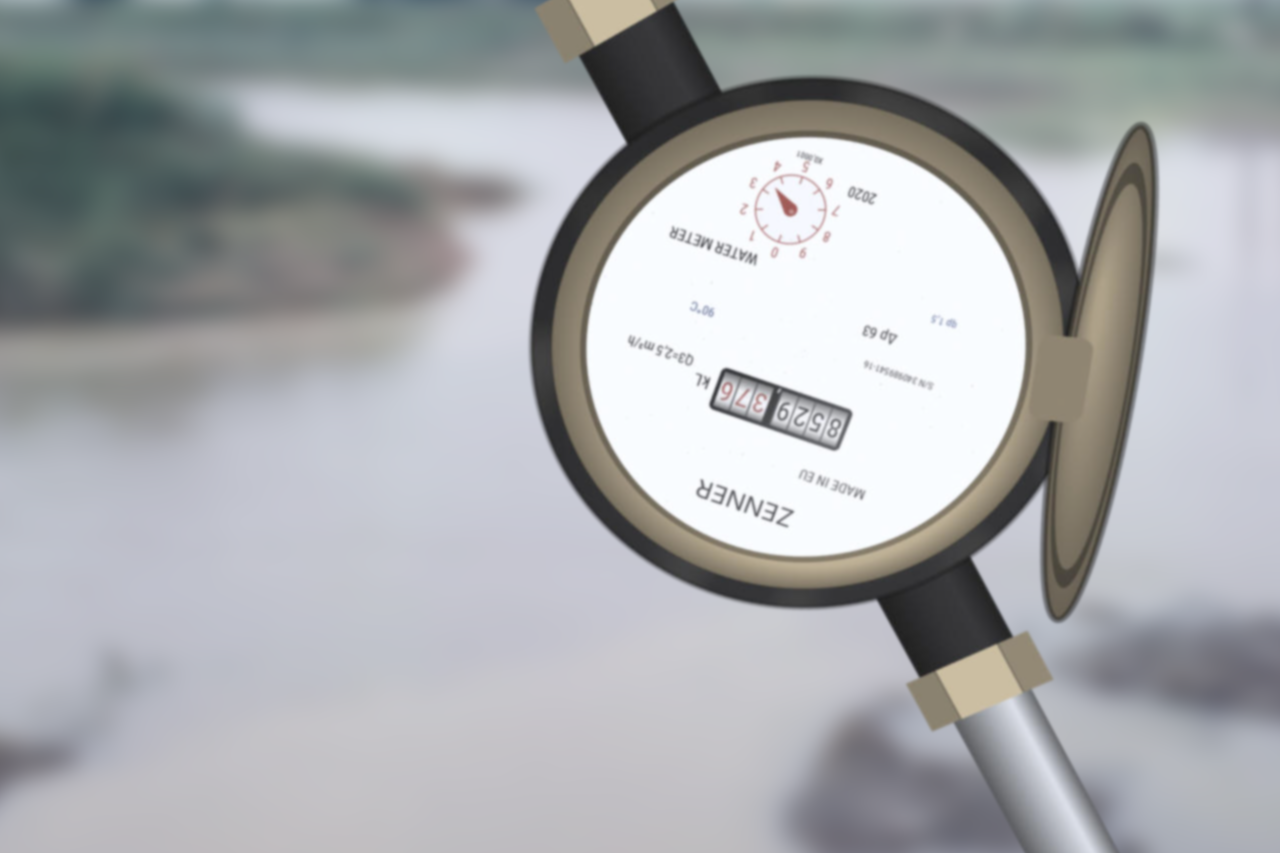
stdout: 8529.3763 (kL)
